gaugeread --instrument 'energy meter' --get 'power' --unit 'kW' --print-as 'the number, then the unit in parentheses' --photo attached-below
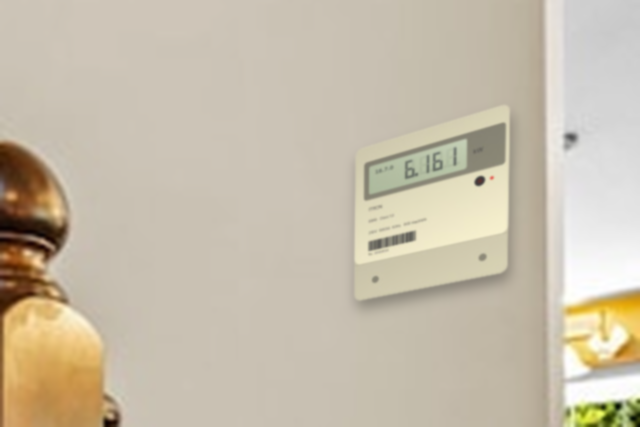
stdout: 6.161 (kW)
